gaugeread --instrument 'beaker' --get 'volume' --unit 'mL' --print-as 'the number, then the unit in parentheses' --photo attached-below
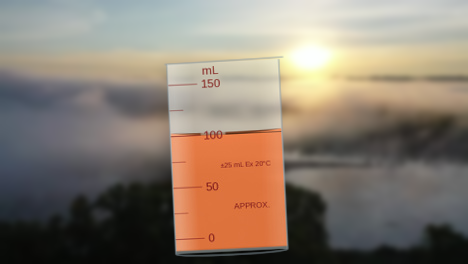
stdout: 100 (mL)
